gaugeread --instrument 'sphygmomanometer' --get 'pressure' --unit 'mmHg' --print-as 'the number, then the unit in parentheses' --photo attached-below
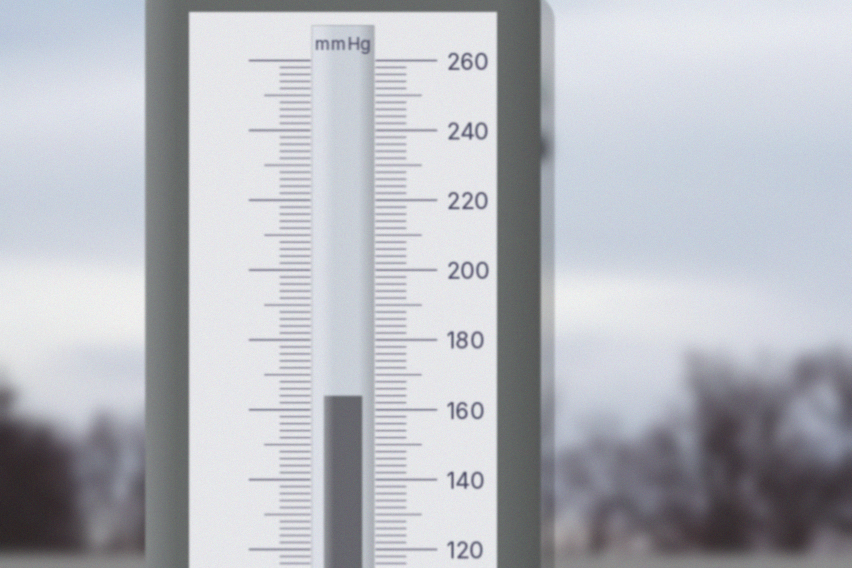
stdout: 164 (mmHg)
